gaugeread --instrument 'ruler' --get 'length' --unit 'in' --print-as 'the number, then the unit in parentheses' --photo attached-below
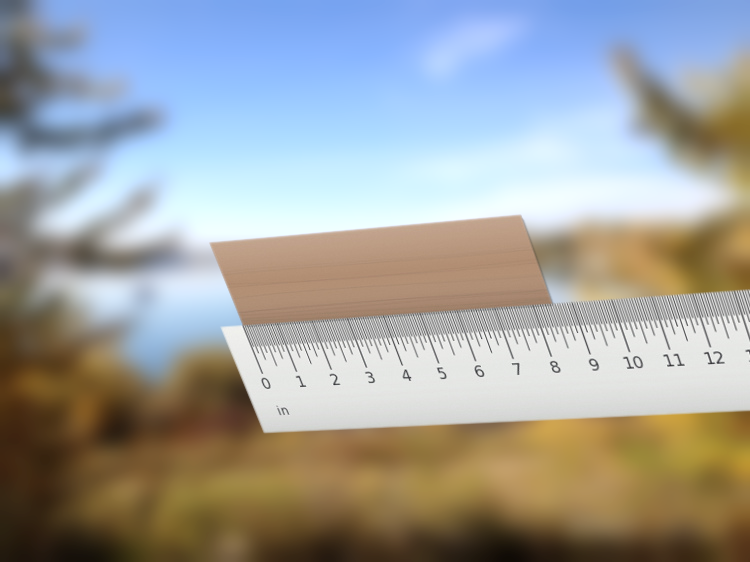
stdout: 8.5 (in)
